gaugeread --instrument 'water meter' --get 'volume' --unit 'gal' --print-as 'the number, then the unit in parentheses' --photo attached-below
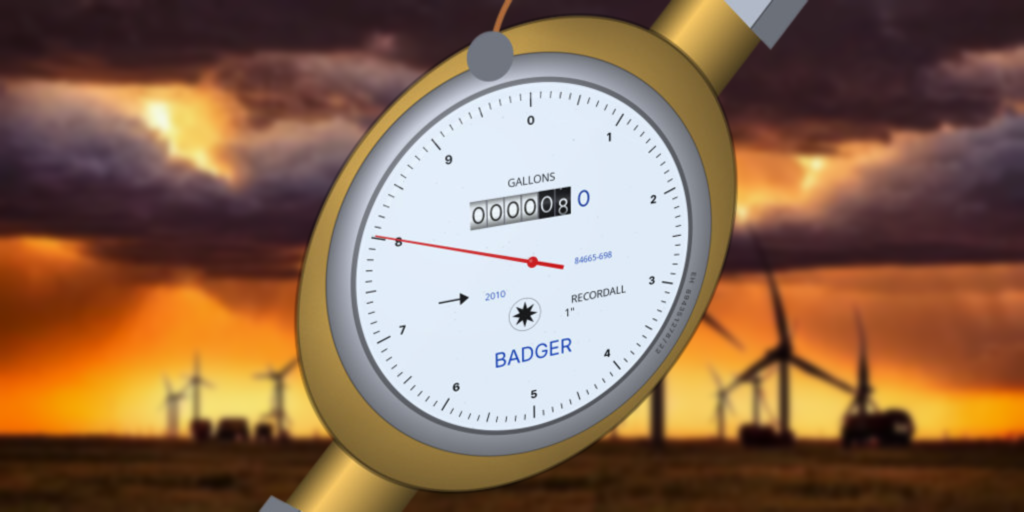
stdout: 78.0 (gal)
